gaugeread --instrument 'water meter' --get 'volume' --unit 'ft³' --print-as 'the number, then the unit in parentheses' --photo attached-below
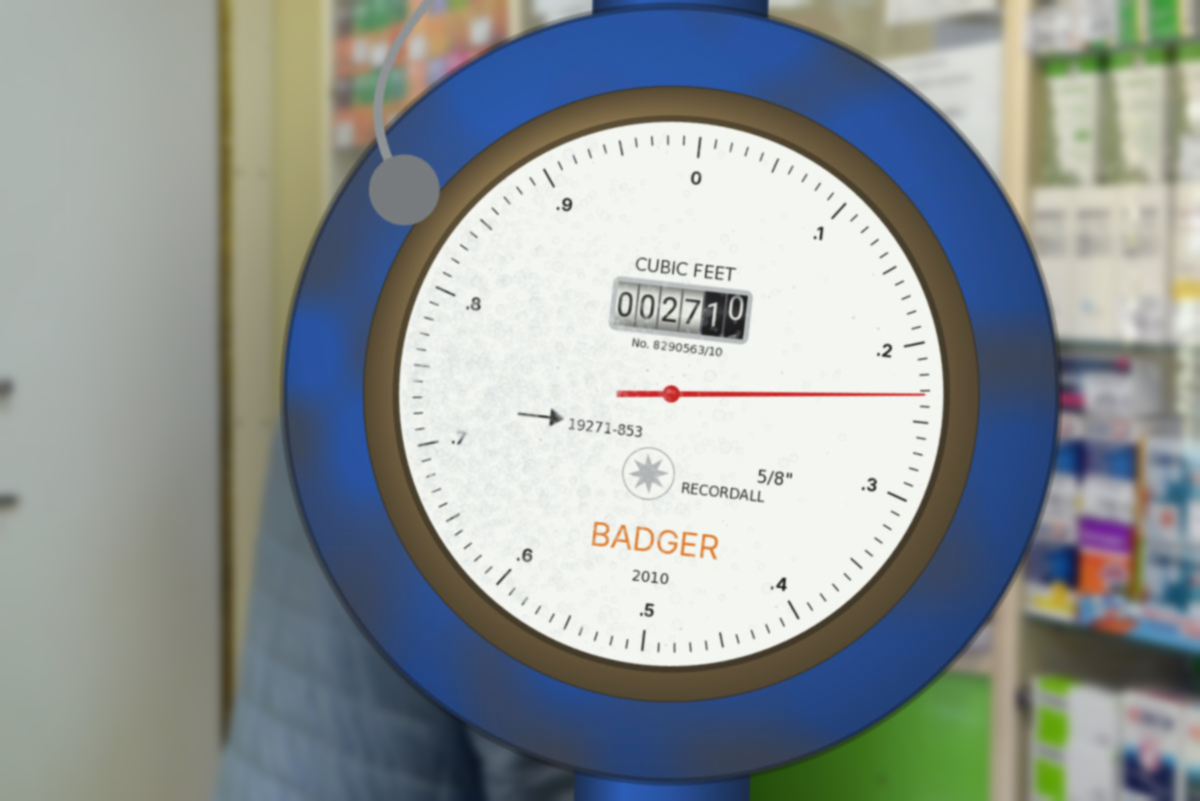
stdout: 2710.23 (ft³)
